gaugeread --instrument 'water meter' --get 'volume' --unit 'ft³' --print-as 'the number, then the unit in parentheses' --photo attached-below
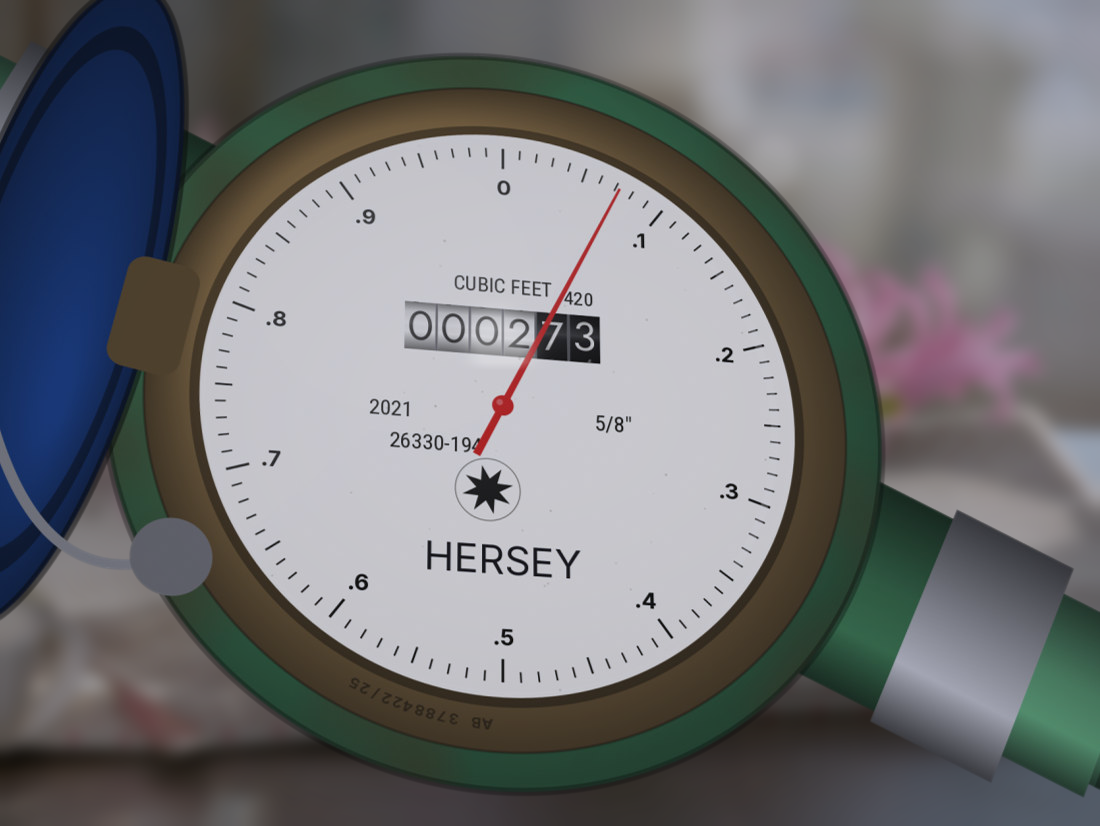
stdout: 273.07 (ft³)
